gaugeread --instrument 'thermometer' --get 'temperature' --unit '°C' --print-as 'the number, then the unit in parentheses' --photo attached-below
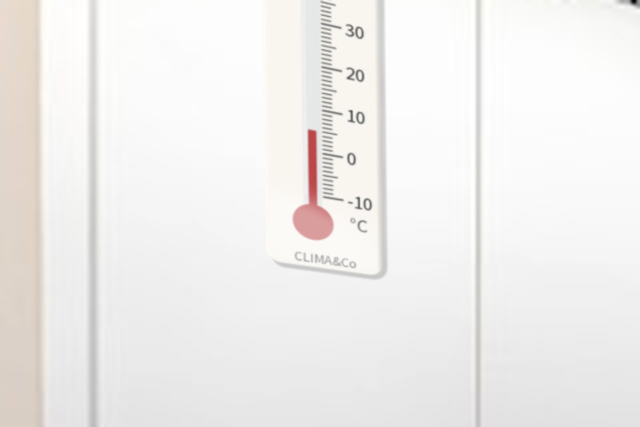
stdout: 5 (°C)
